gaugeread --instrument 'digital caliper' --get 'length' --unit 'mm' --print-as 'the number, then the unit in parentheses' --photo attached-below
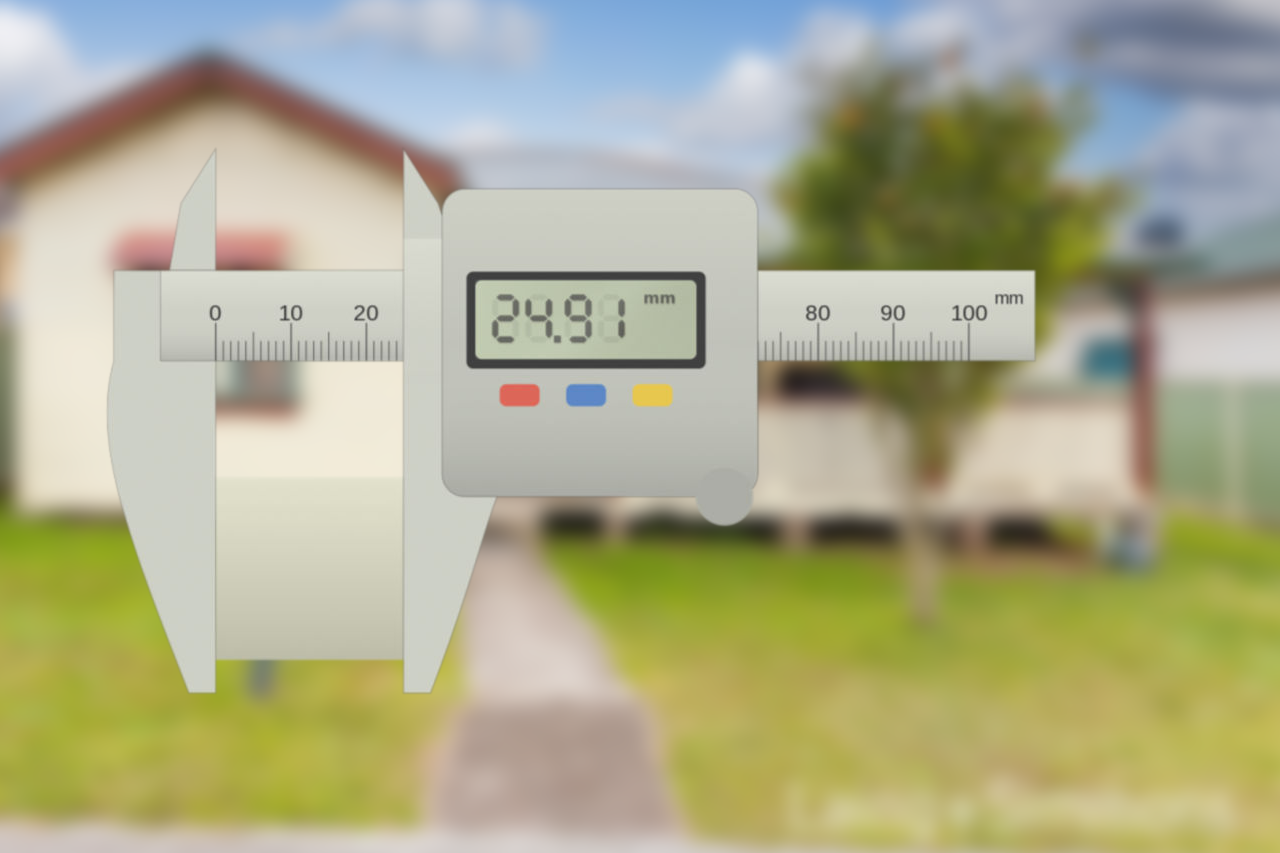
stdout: 24.91 (mm)
